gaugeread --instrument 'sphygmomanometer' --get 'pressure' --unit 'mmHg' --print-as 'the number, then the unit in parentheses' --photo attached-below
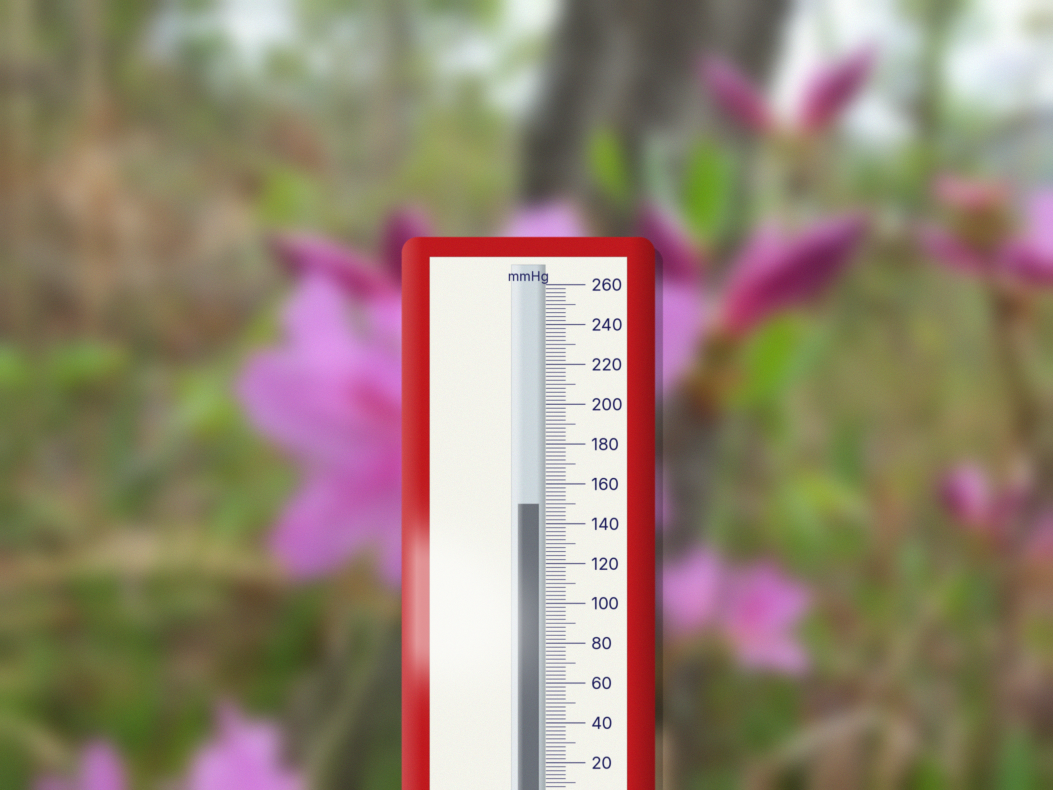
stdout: 150 (mmHg)
